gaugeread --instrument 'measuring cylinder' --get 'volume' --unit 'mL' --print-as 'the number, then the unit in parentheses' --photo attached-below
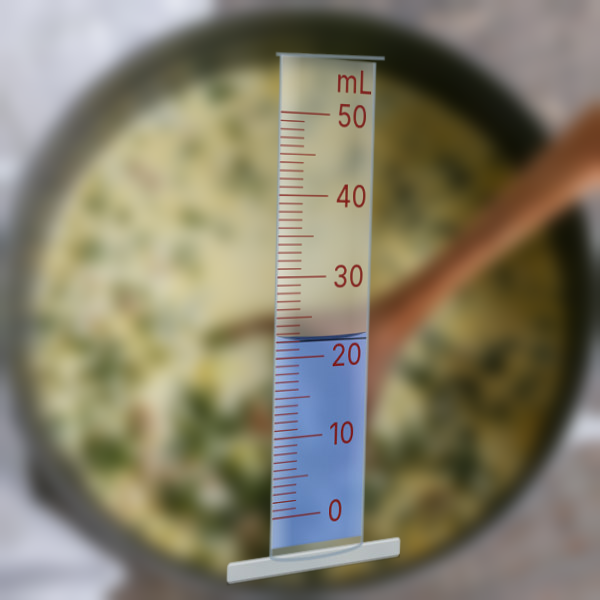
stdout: 22 (mL)
